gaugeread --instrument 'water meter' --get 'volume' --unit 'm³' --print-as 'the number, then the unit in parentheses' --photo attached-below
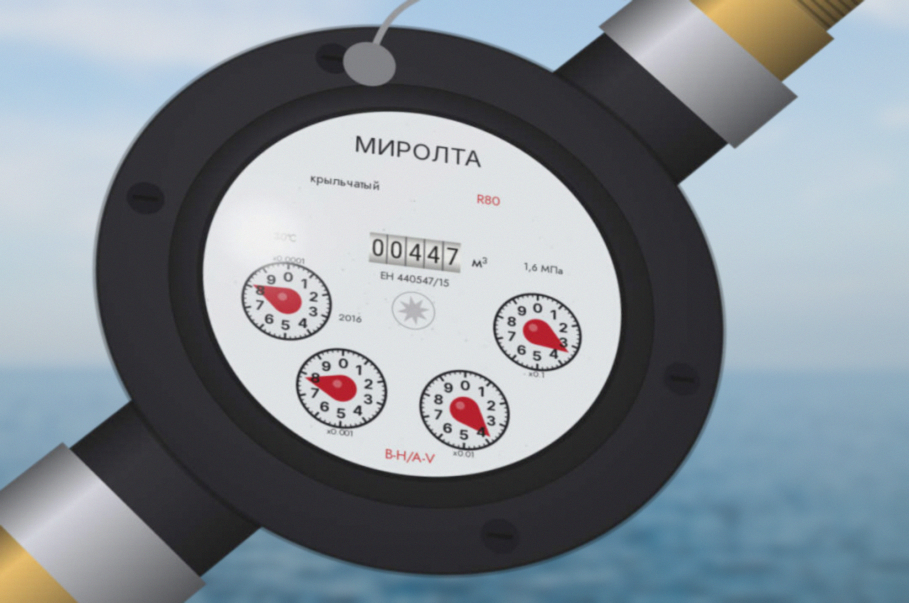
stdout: 447.3378 (m³)
